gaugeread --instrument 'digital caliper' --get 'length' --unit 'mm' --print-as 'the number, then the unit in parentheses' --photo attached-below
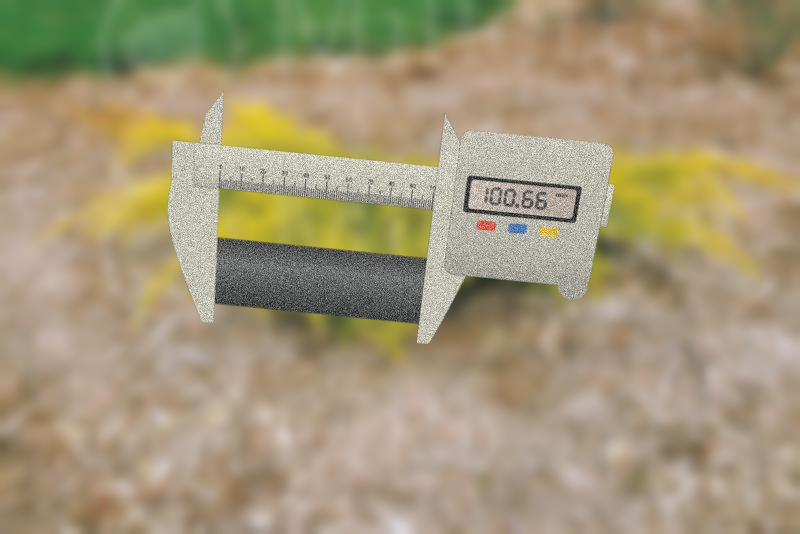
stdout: 100.66 (mm)
